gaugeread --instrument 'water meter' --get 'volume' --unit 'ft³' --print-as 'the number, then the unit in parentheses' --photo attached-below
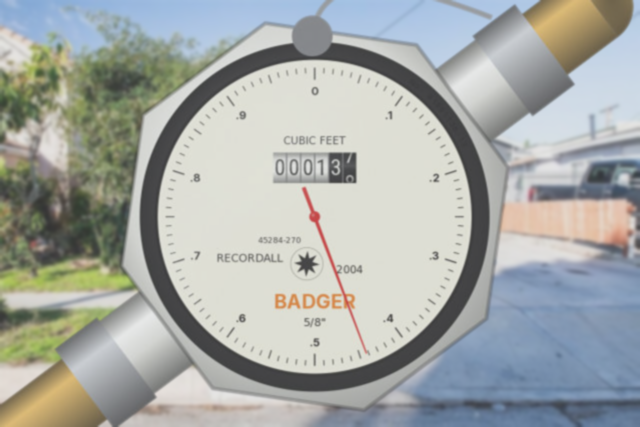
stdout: 137.44 (ft³)
